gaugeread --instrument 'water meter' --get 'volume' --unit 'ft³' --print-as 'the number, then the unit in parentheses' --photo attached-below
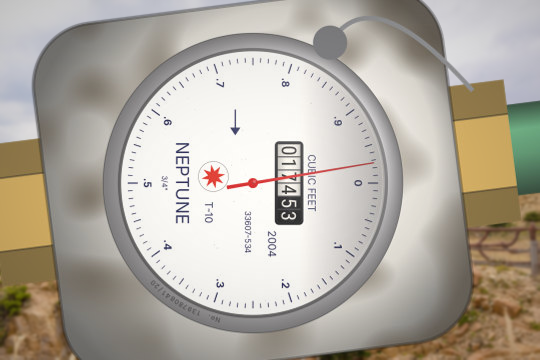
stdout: 17452.97 (ft³)
